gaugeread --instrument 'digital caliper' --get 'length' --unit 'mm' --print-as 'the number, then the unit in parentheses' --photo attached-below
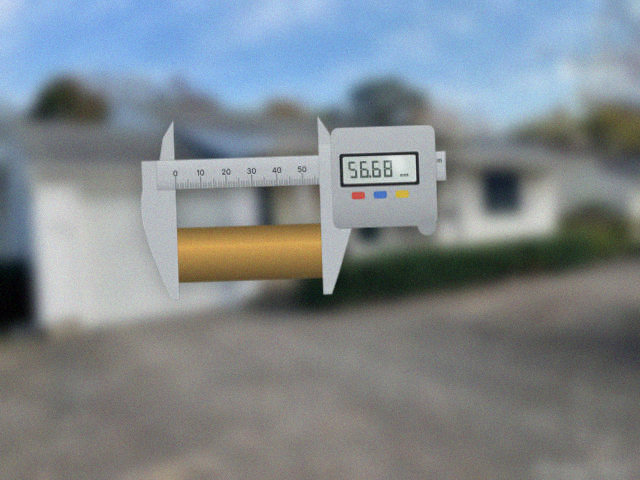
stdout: 56.68 (mm)
